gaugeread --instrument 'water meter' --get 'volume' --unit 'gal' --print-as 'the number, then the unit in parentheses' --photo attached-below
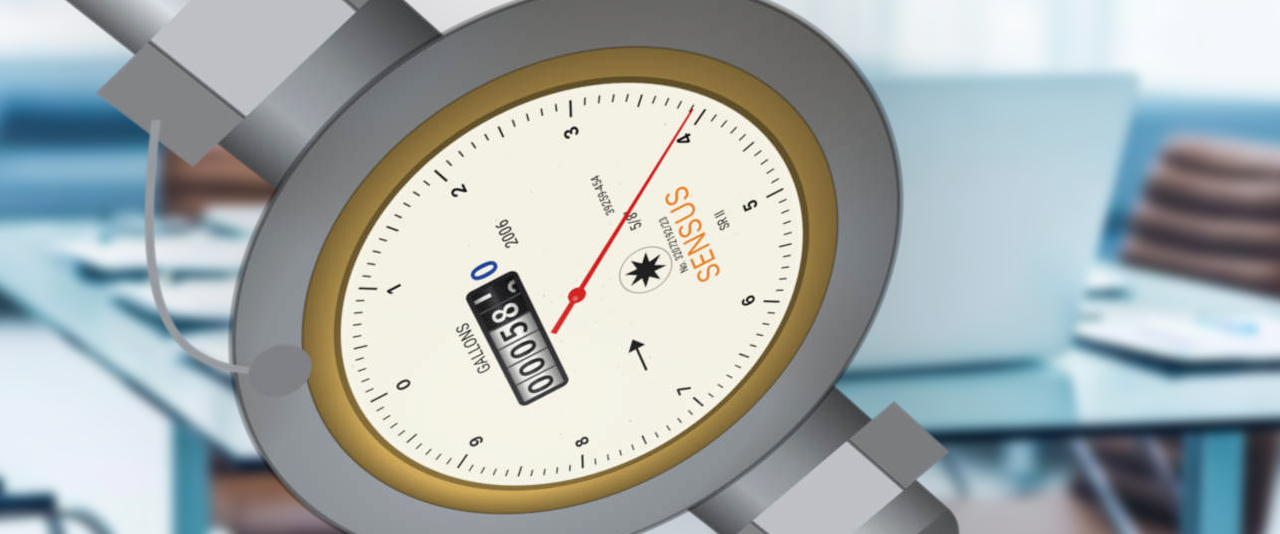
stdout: 5813.9 (gal)
